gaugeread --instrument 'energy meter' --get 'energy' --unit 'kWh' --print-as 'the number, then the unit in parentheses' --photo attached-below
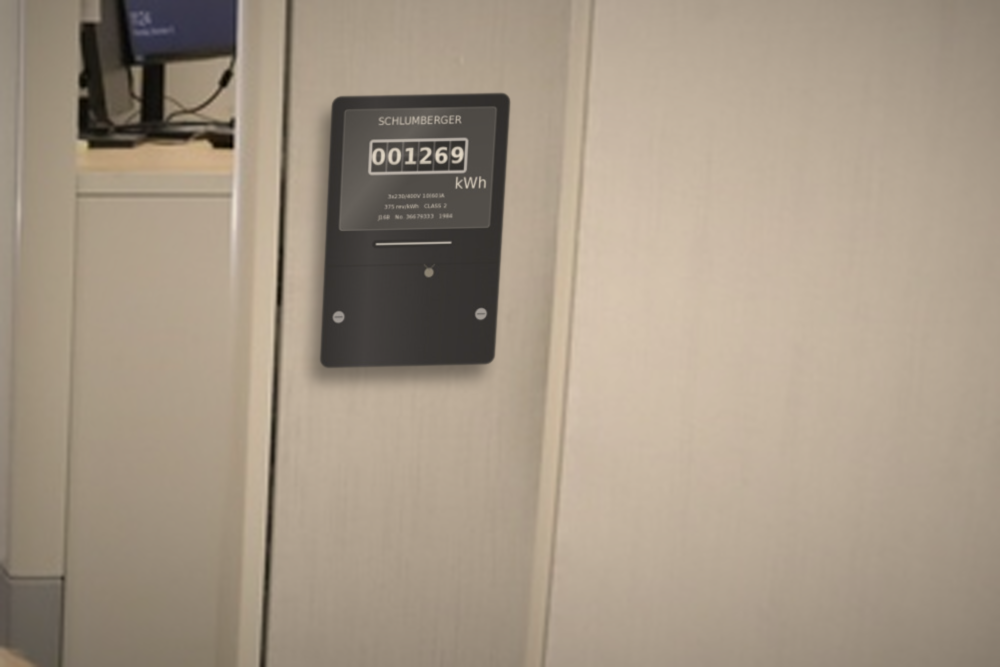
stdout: 1269 (kWh)
